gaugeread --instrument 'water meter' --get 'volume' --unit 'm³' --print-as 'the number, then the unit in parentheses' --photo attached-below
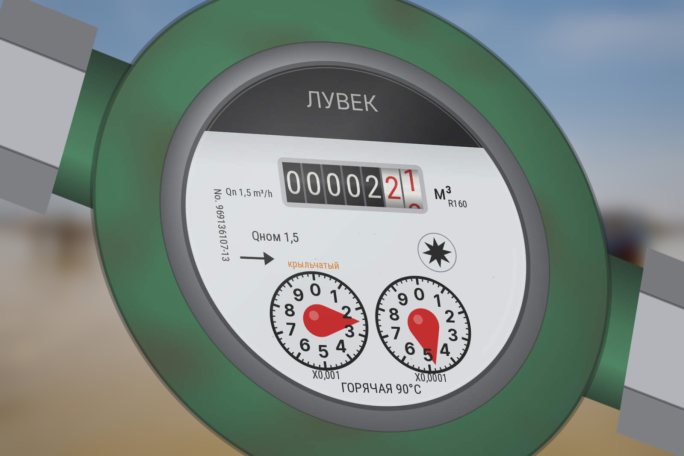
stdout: 2.2124 (m³)
